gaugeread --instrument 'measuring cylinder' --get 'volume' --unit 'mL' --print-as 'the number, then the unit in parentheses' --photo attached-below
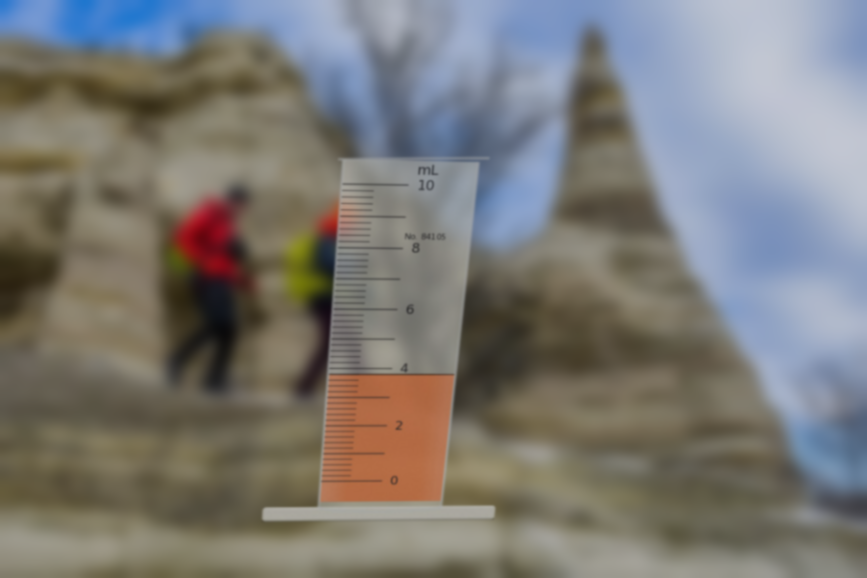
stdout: 3.8 (mL)
